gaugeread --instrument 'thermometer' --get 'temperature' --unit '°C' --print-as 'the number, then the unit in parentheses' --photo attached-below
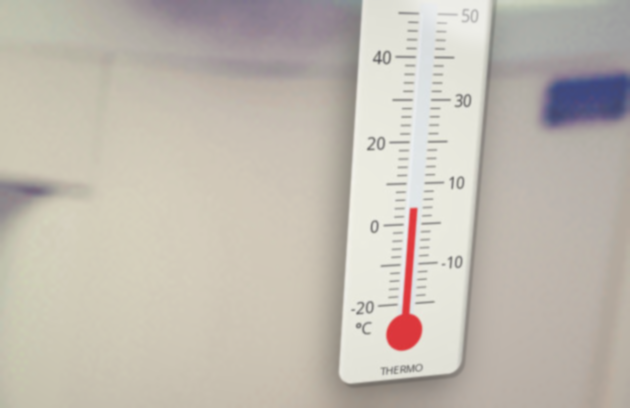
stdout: 4 (°C)
